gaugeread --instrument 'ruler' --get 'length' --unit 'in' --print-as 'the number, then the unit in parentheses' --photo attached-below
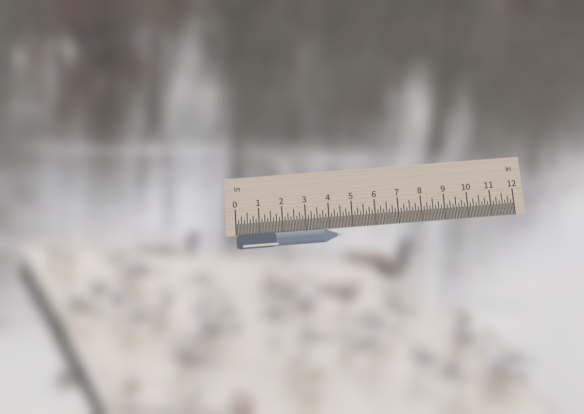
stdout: 4.5 (in)
